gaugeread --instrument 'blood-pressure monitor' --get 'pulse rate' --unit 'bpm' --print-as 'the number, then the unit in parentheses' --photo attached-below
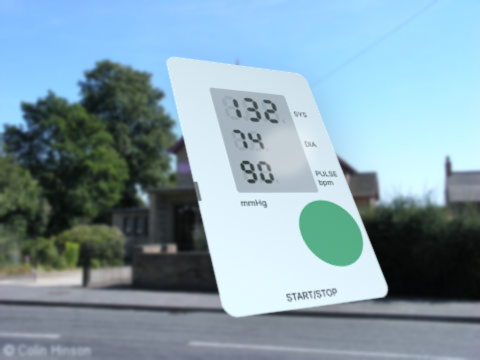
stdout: 90 (bpm)
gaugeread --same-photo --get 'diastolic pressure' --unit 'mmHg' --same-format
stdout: 74 (mmHg)
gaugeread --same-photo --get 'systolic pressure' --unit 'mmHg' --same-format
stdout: 132 (mmHg)
